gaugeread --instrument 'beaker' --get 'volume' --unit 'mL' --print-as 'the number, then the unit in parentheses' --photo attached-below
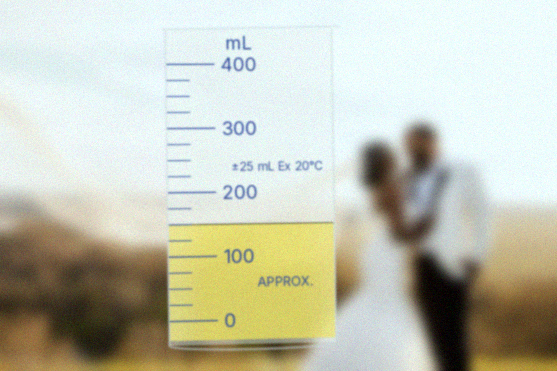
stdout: 150 (mL)
